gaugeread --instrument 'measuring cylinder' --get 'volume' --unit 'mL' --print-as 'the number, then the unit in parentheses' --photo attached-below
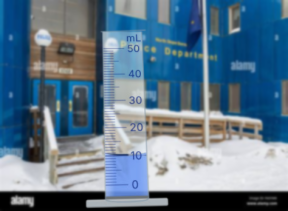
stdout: 10 (mL)
